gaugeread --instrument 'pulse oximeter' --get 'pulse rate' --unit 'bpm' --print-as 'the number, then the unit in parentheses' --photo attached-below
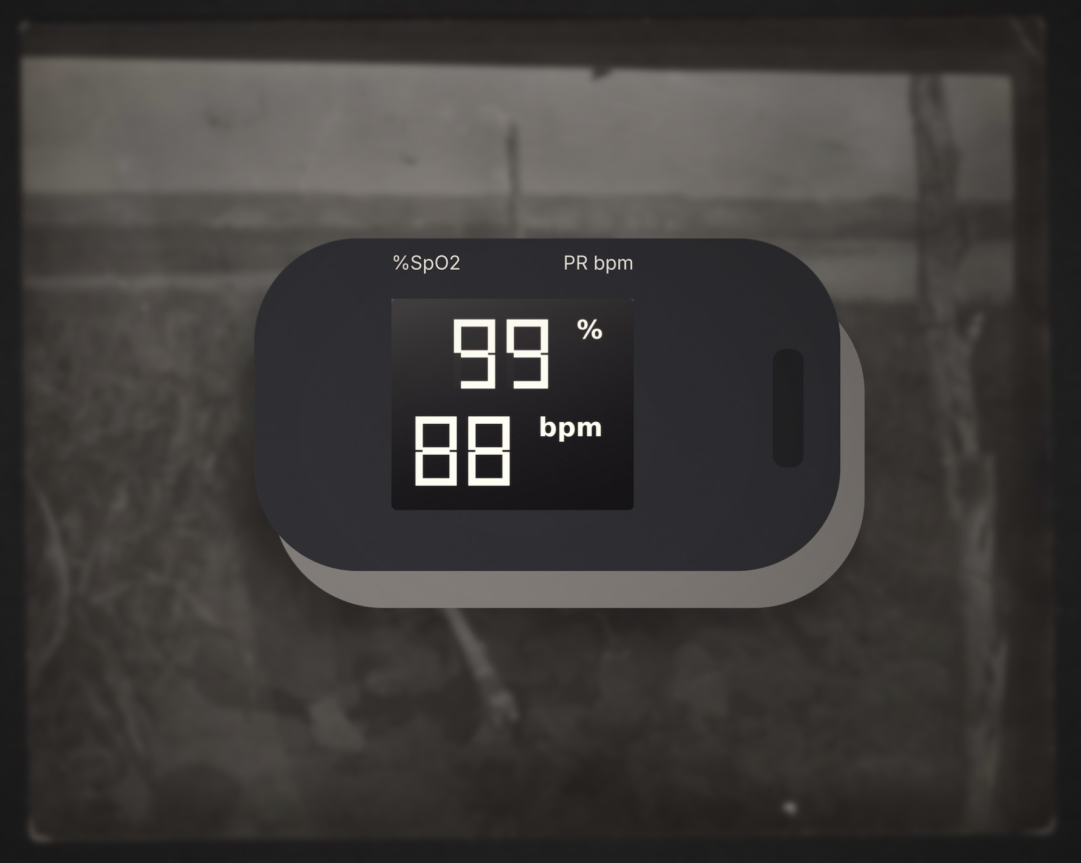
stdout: 88 (bpm)
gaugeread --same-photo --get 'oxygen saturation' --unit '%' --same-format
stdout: 99 (%)
